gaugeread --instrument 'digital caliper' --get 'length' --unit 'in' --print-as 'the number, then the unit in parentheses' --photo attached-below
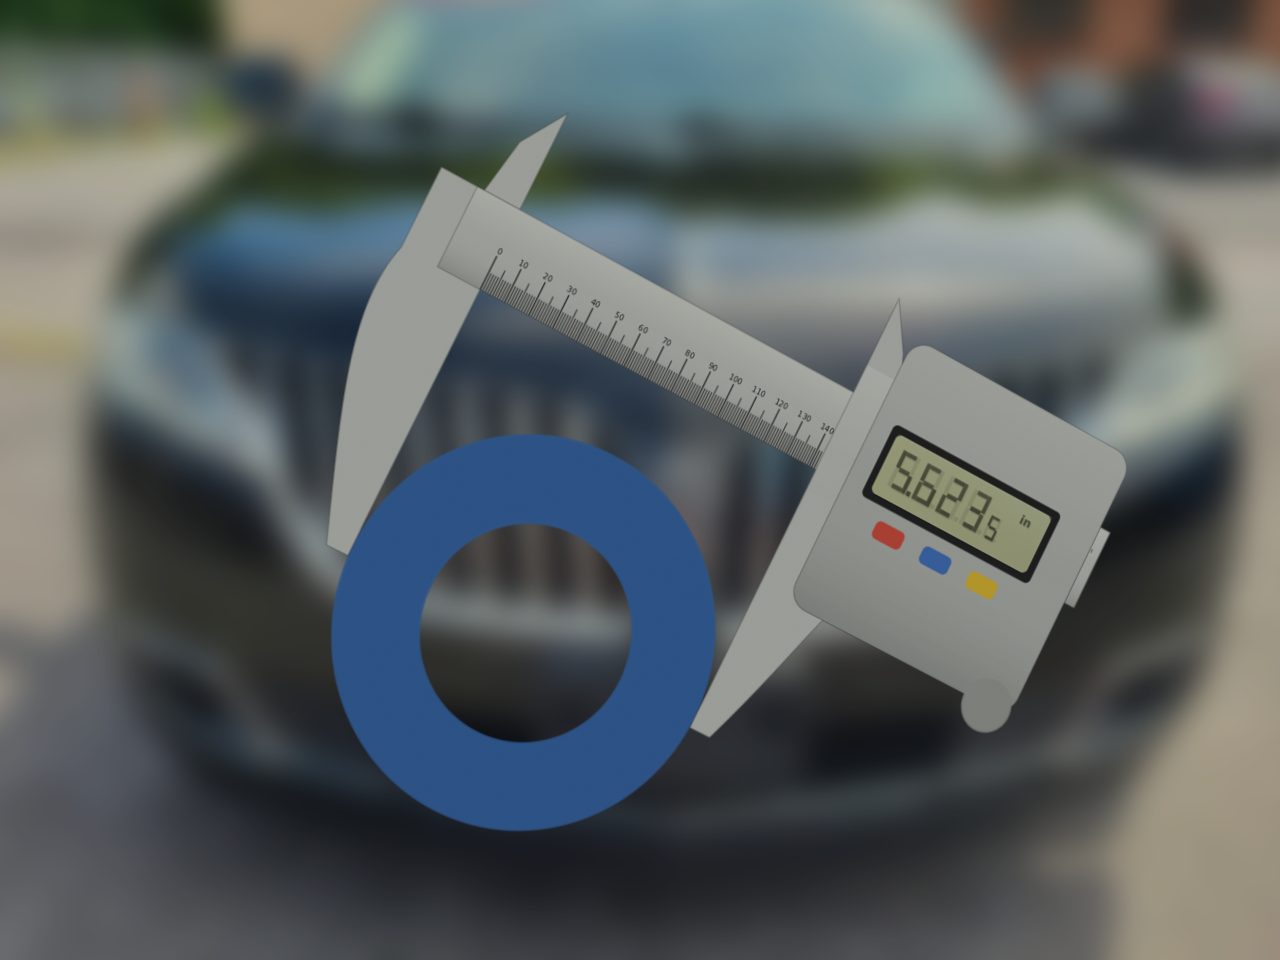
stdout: 5.6235 (in)
